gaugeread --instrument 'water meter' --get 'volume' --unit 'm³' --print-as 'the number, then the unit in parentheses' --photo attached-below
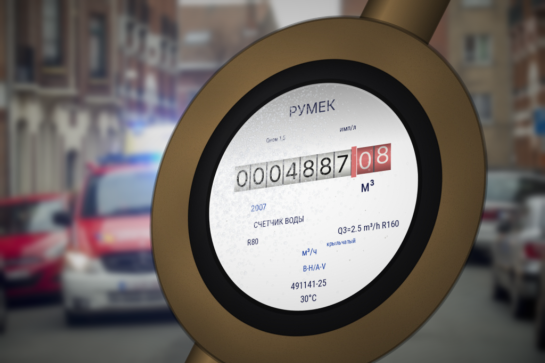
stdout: 4887.08 (m³)
